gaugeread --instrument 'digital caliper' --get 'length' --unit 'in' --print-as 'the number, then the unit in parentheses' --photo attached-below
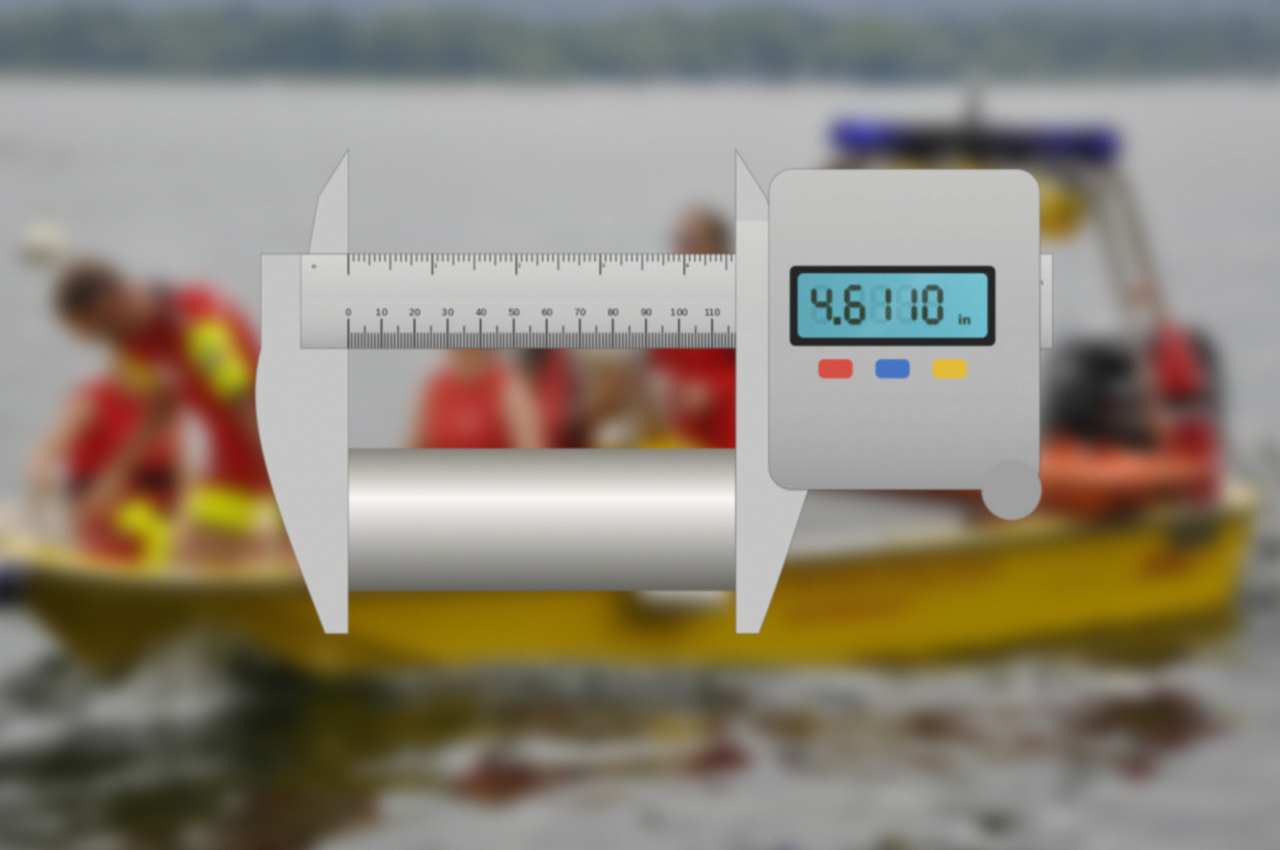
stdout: 4.6110 (in)
